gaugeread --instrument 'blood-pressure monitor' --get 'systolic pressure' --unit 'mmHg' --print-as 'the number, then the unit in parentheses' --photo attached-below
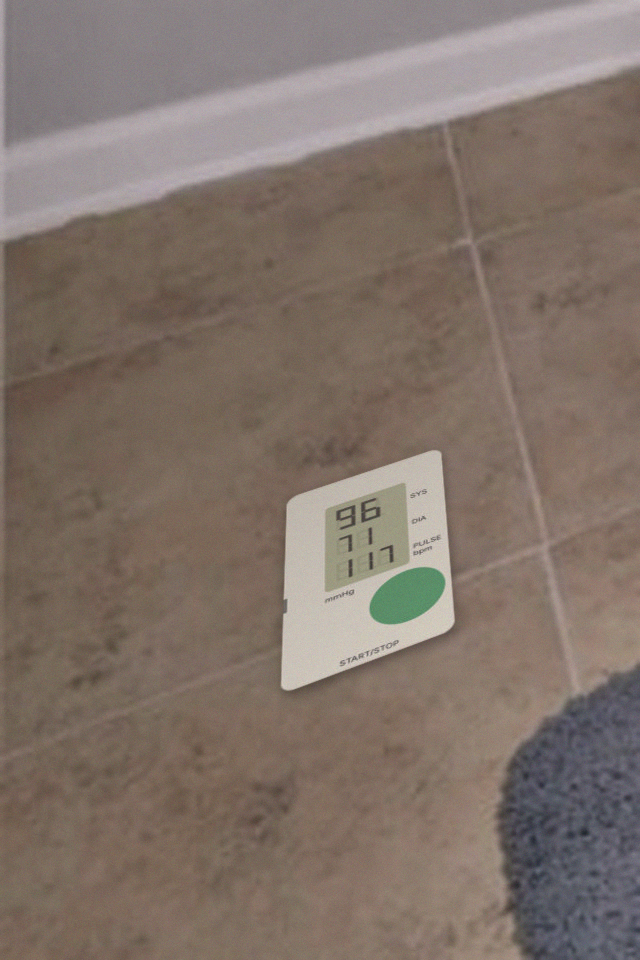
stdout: 96 (mmHg)
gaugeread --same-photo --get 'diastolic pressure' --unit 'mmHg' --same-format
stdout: 71 (mmHg)
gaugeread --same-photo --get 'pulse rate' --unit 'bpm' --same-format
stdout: 117 (bpm)
